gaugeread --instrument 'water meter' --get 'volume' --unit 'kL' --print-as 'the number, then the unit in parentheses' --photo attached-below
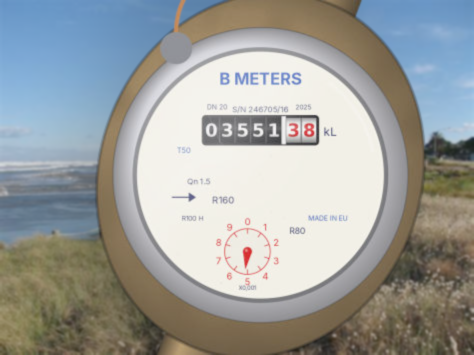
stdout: 3551.385 (kL)
